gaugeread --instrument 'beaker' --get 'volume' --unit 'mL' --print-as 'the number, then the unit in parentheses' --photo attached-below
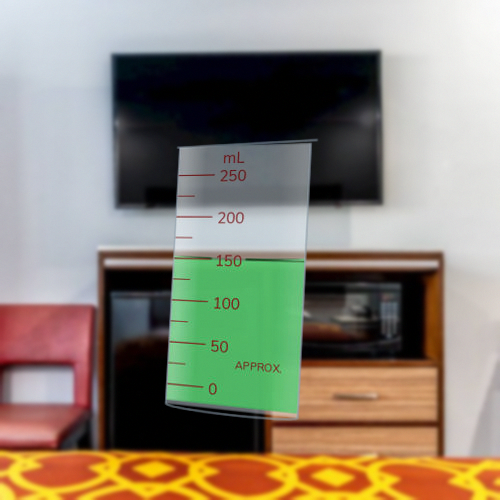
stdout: 150 (mL)
